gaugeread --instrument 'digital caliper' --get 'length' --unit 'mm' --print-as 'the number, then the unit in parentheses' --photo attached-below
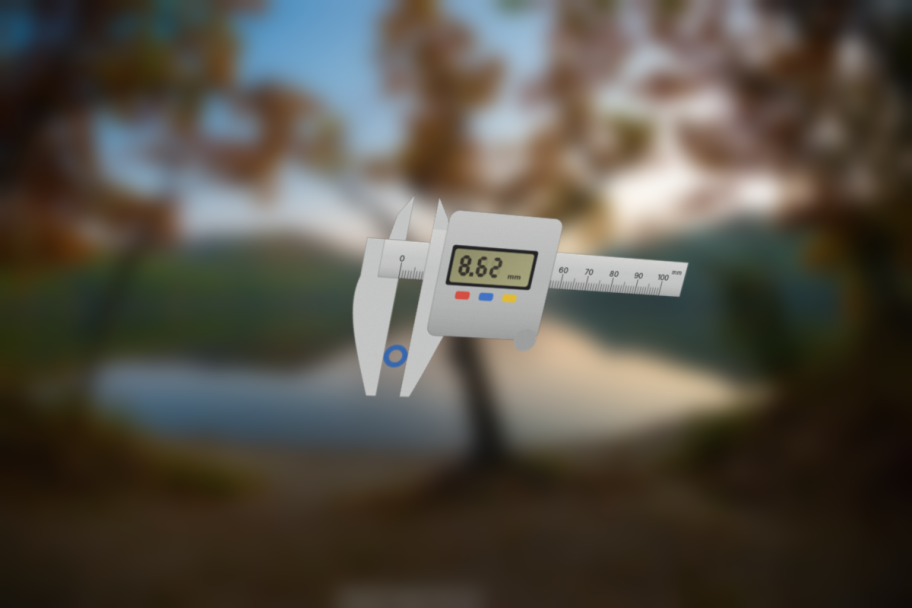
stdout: 8.62 (mm)
